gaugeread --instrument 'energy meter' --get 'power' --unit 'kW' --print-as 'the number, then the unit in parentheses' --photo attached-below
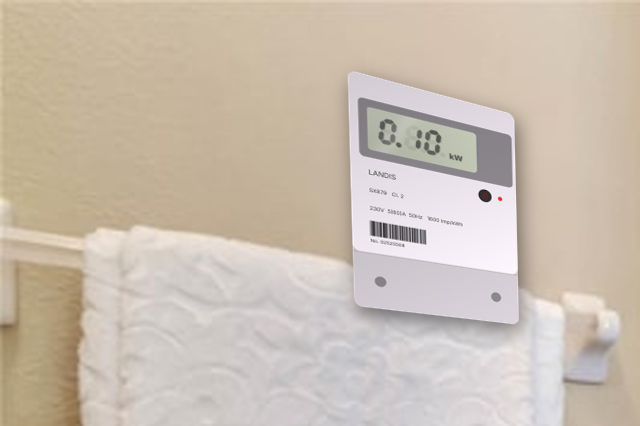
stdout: 0.10 (kW)
